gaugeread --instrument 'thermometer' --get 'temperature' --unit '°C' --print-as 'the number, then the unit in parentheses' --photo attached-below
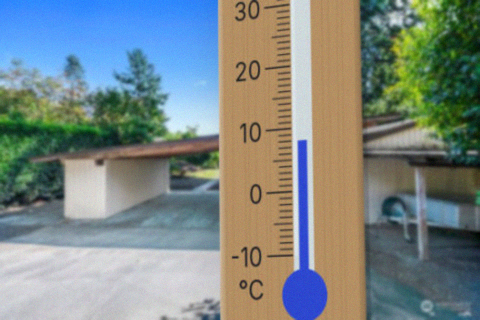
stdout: 8 (°C)
